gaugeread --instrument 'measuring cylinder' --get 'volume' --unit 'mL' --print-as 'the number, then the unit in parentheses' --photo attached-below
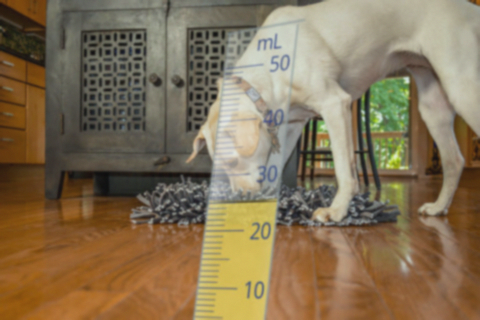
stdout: 25 (mL)
